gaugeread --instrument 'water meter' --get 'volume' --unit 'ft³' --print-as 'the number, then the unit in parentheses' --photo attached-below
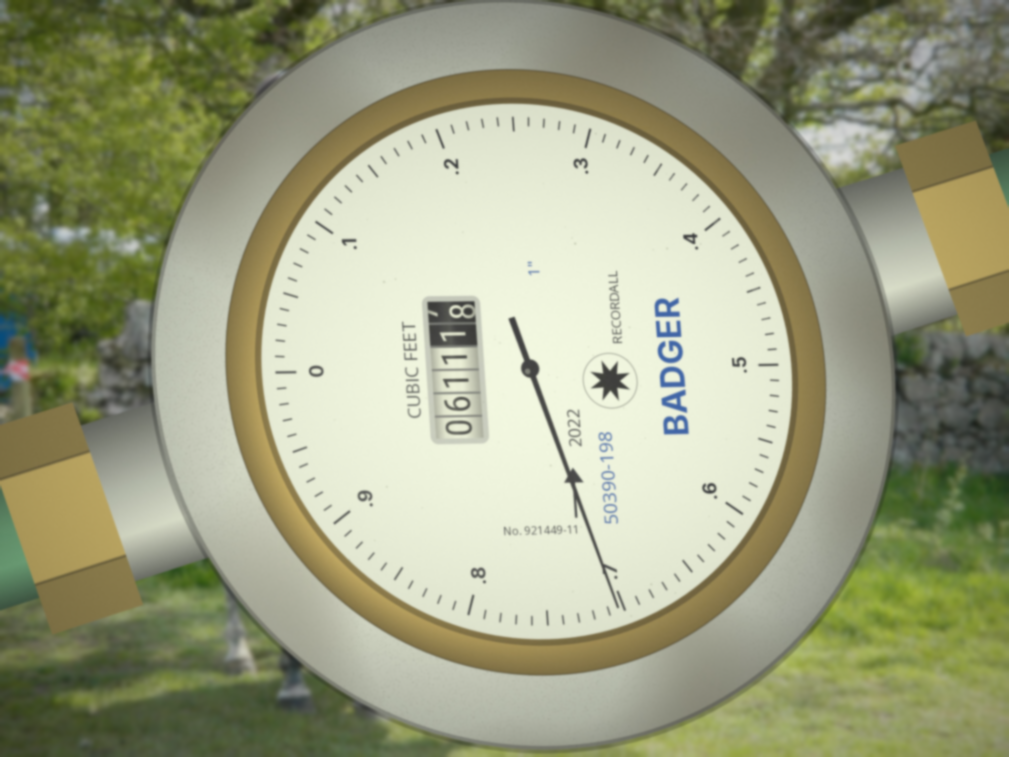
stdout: 61117.70 (ft³)
